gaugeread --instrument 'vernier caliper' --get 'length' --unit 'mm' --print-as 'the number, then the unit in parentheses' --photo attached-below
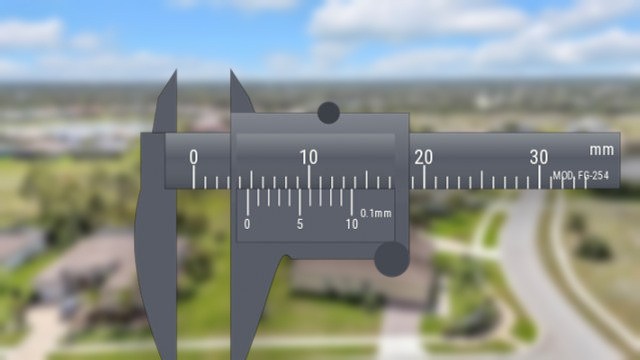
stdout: 4.7 (mm)
